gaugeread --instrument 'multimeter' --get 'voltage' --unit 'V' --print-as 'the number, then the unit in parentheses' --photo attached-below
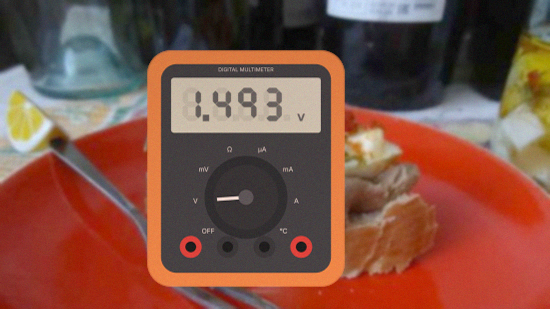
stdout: 1.493 (V)
